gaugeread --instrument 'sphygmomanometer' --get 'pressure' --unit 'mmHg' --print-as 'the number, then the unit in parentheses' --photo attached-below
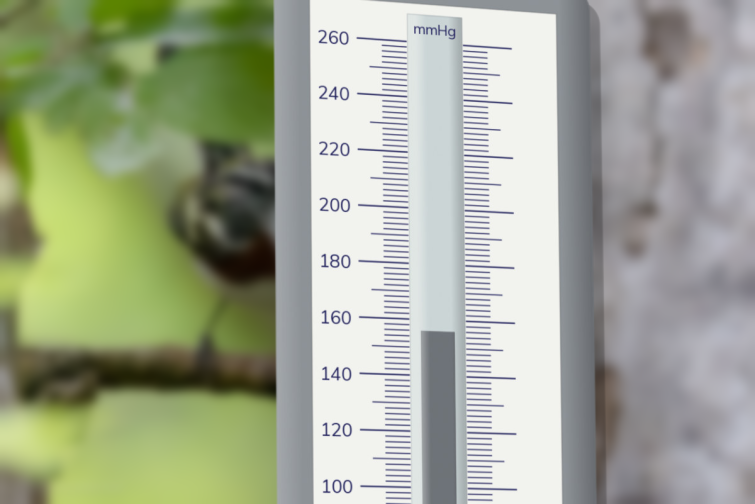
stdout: 156 (mmHg)
